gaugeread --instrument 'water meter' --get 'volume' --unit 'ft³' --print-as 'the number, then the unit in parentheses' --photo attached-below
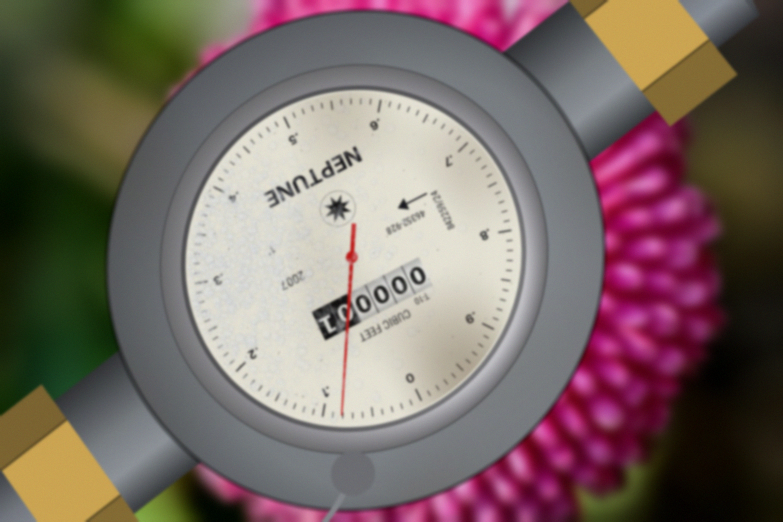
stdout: 1.08 (ft³)
